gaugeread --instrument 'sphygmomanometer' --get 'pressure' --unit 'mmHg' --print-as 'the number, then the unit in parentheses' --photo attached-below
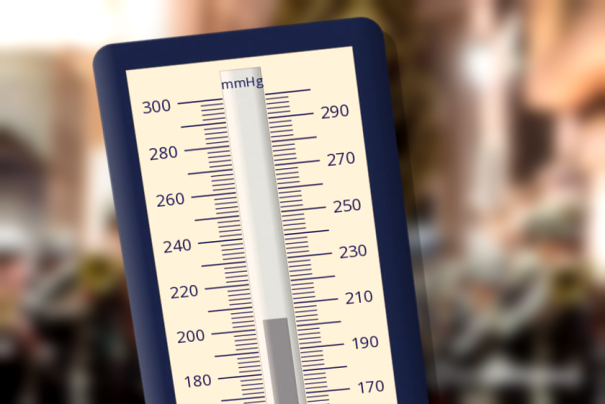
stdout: 204 (mmHg)
